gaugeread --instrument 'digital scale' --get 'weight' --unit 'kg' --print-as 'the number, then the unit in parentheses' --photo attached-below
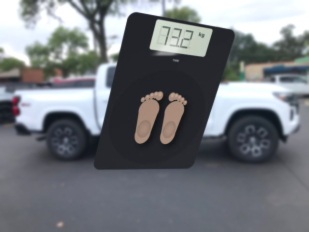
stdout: 73.2 (kg)
